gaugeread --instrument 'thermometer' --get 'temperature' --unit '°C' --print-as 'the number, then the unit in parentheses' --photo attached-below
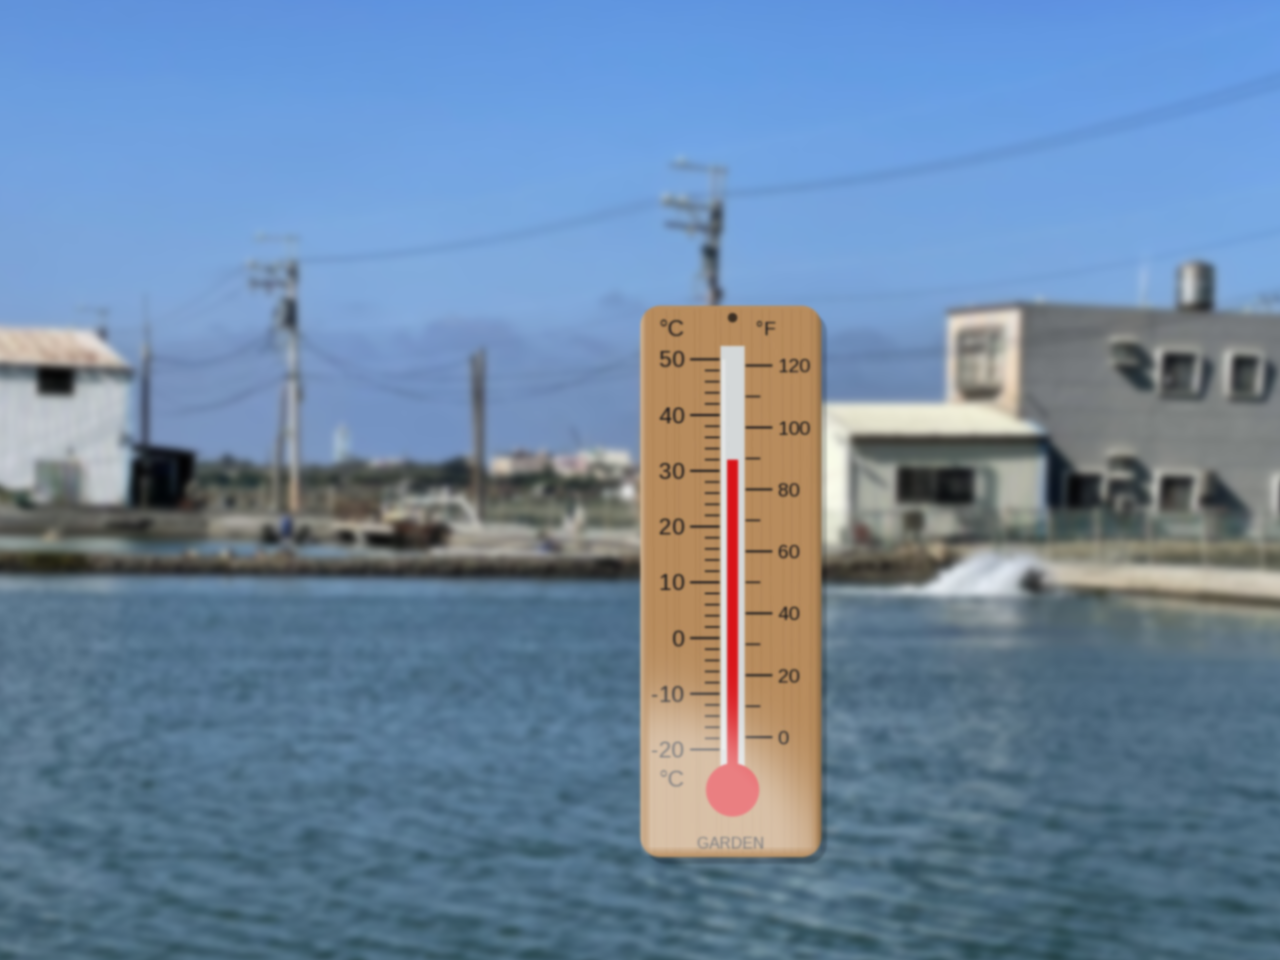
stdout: 32 (°C)
